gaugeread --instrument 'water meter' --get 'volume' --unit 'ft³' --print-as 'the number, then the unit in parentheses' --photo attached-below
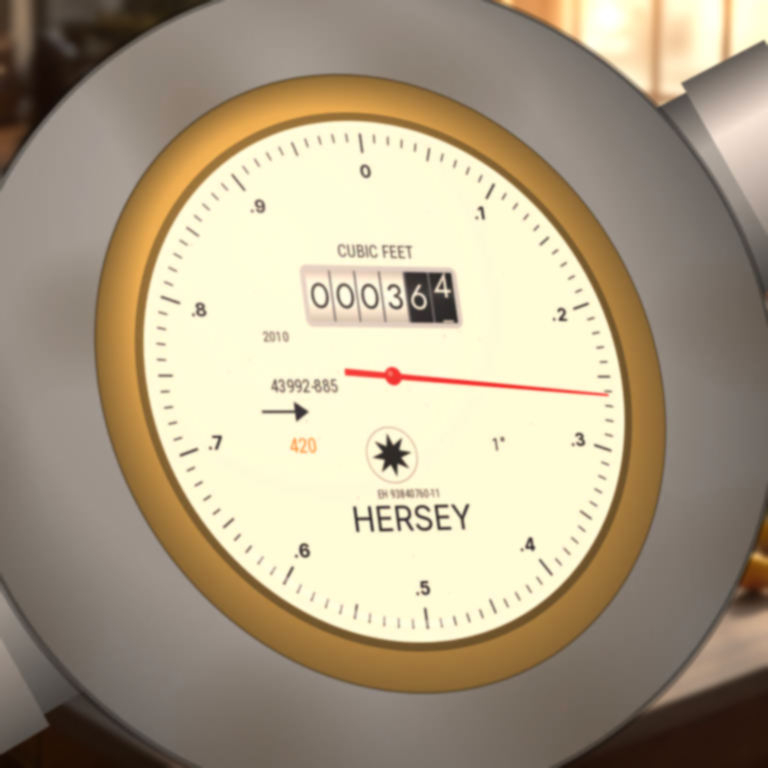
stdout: 364.26 (ft³)
